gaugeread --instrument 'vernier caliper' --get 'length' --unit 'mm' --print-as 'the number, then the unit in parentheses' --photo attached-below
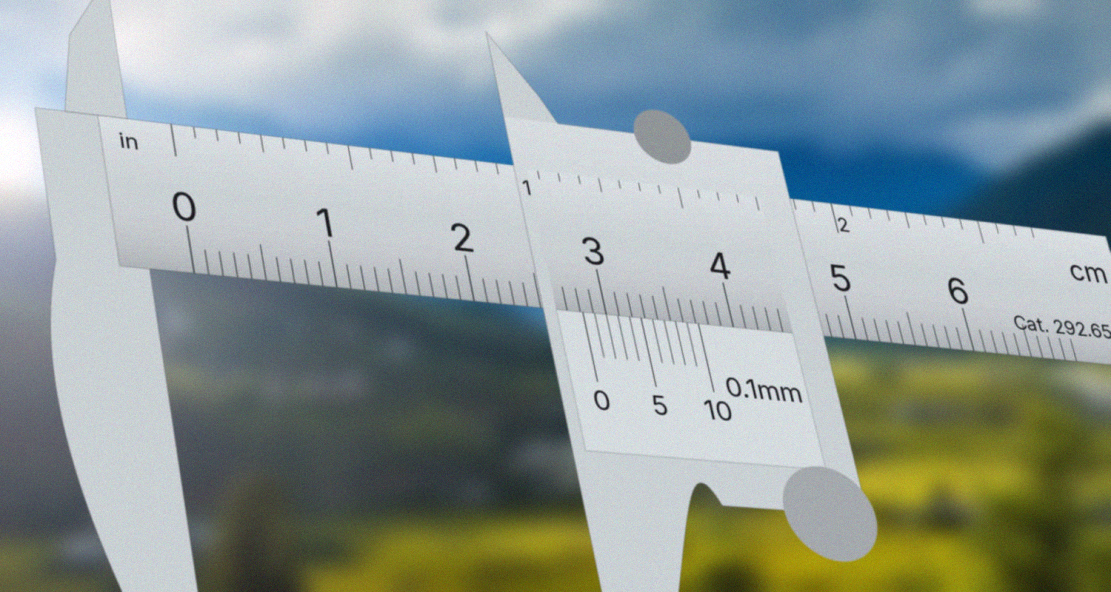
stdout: 28.2 (mm)
